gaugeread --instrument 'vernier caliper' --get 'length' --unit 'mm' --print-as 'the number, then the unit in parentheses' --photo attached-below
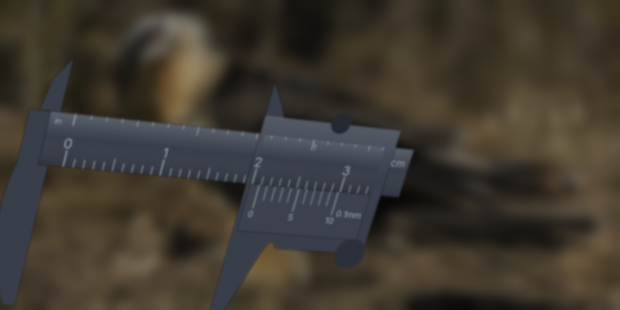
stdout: 20.8 (mm)
